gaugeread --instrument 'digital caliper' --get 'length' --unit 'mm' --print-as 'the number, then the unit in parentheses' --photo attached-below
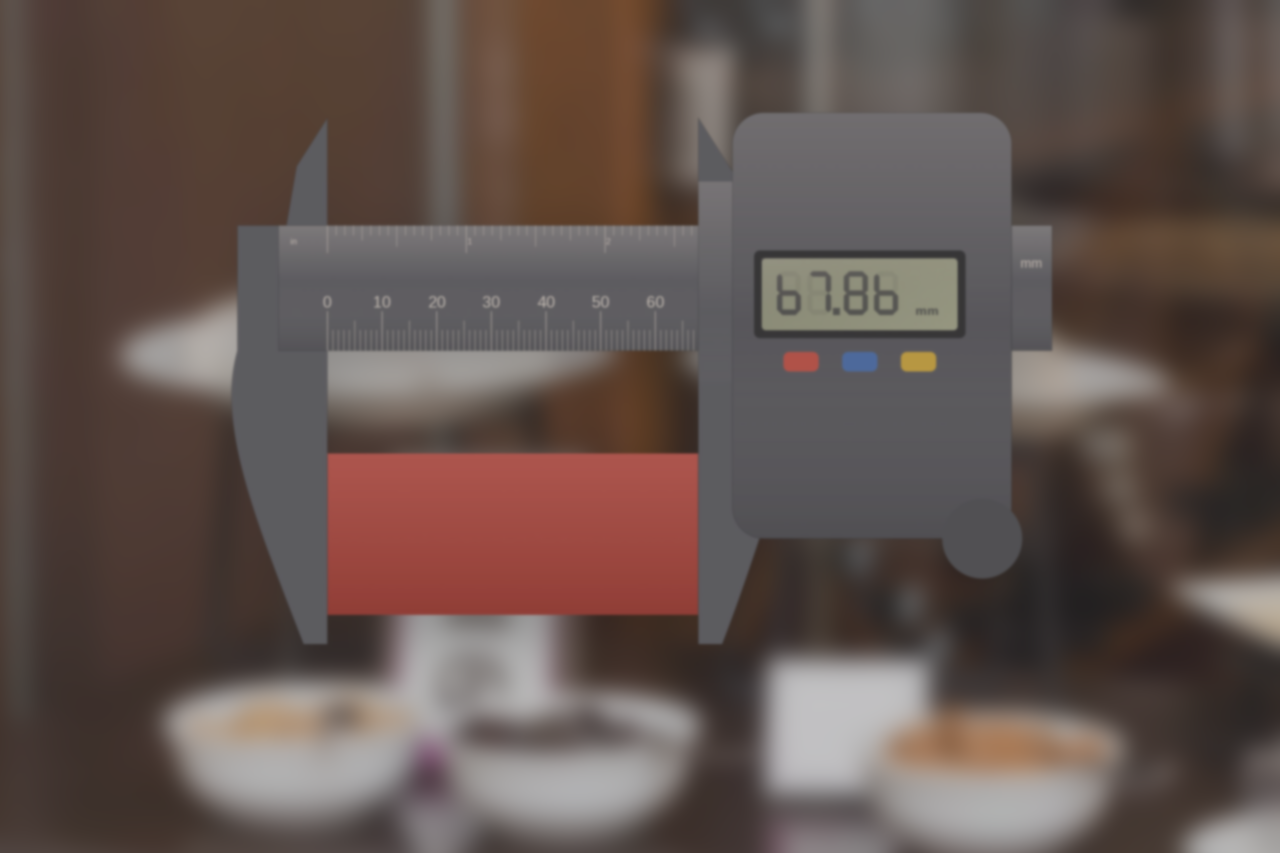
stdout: 67.86 (mm)
